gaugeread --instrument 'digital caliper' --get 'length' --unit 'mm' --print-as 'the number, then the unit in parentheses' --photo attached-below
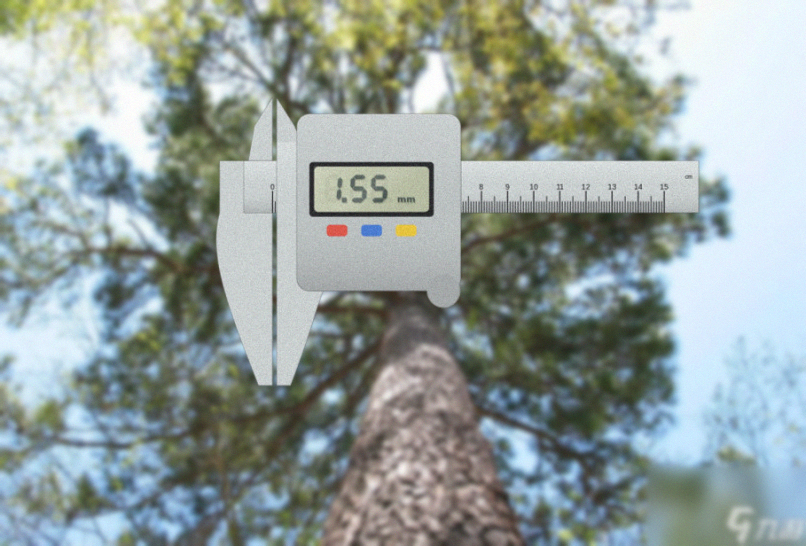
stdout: 1.55 (mm)
